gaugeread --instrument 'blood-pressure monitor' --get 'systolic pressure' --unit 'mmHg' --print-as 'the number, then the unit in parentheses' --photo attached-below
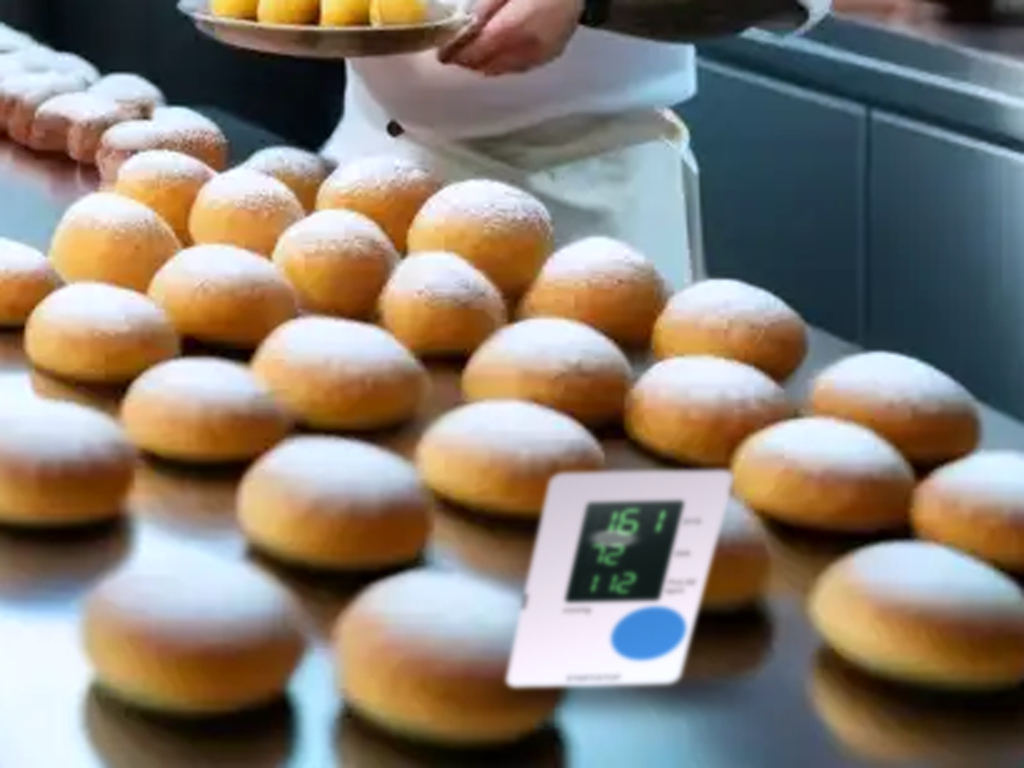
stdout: 161 (mmHg)
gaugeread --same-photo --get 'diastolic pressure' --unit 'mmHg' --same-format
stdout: 72 (mmHg)
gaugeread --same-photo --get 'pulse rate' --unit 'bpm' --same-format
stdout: 112 (bpm)
